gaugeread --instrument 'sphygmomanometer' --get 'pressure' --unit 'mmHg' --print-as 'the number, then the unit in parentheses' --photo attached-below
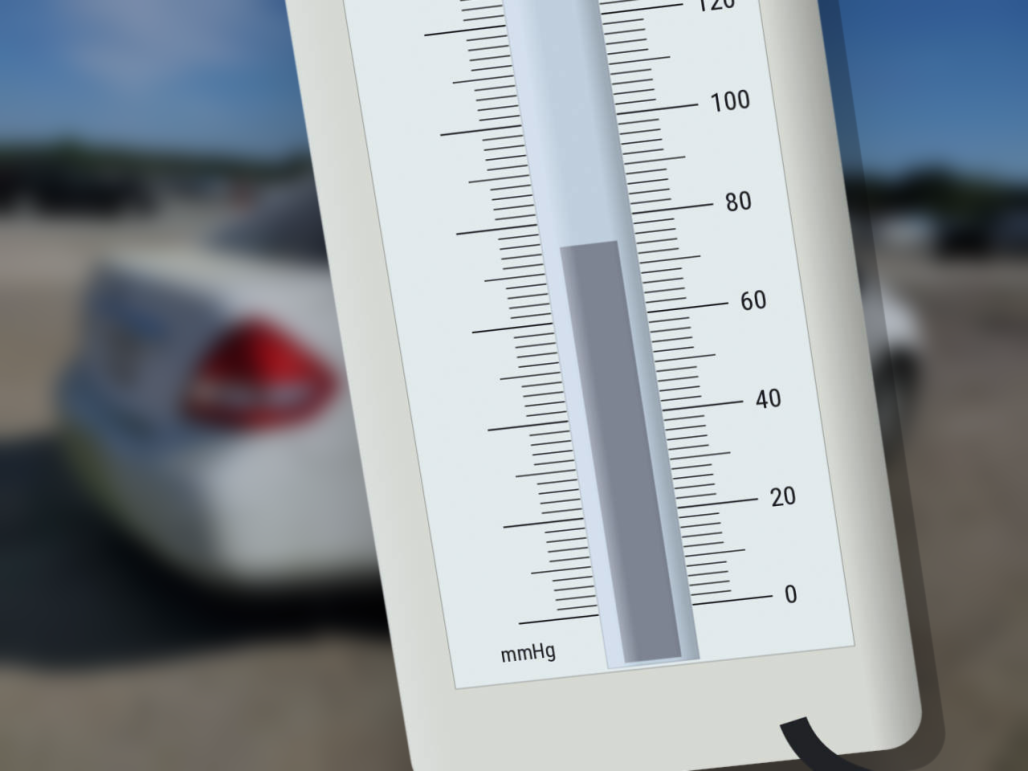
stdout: 75 (mmHg)
